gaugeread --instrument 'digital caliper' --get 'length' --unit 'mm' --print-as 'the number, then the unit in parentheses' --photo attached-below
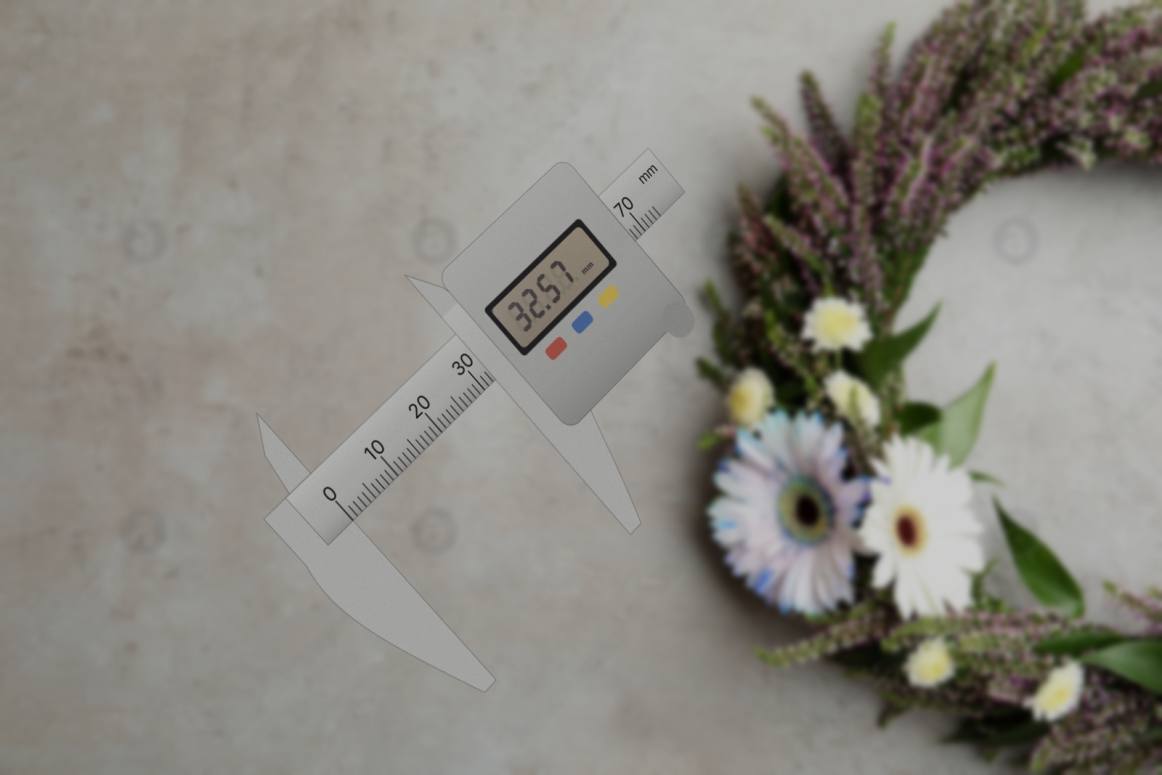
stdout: 32.57 (mm)
